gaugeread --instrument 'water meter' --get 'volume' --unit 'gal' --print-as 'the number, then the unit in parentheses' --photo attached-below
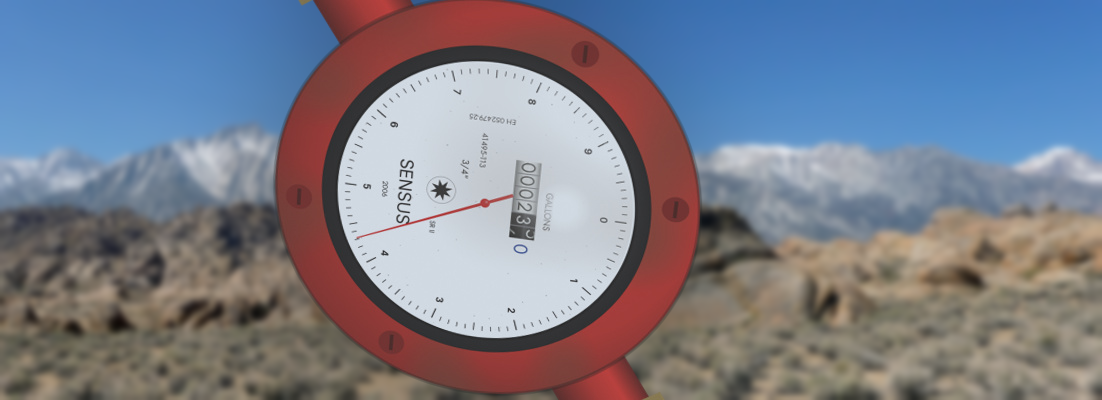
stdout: 2354.3 (gal)
